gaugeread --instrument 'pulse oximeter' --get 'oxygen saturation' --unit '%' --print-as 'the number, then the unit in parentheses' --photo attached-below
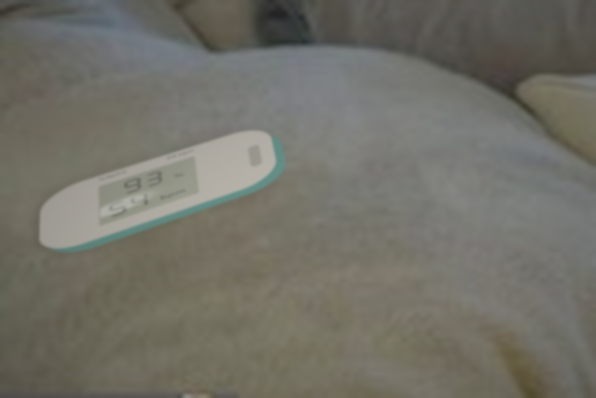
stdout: 93 (%)
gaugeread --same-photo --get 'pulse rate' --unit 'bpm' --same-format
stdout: 54 (bpm)
